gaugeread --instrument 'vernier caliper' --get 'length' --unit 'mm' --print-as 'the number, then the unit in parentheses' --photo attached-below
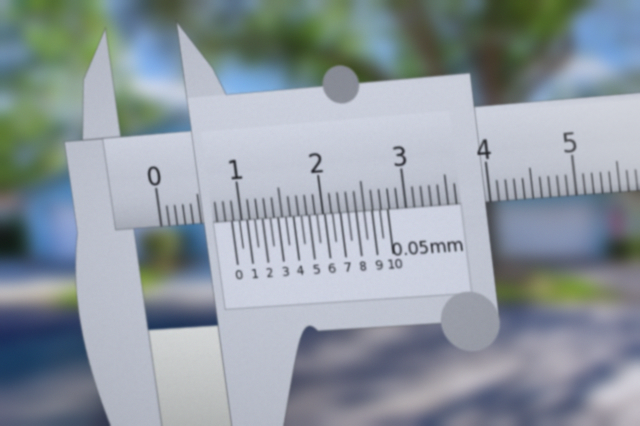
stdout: 8.8 (mm)
